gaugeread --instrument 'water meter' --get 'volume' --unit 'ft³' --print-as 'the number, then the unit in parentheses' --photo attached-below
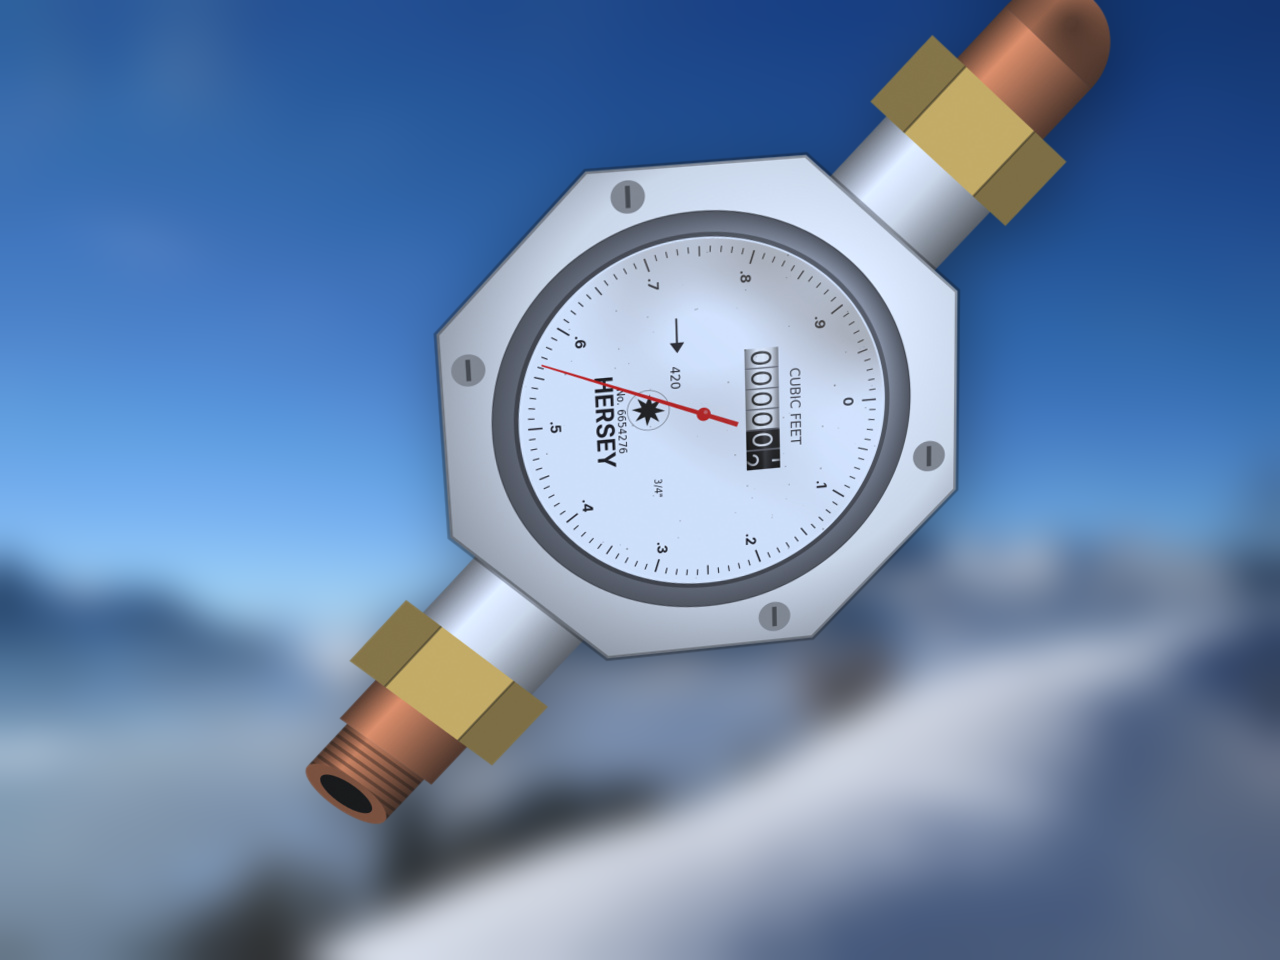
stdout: 1.56 (ft³)
